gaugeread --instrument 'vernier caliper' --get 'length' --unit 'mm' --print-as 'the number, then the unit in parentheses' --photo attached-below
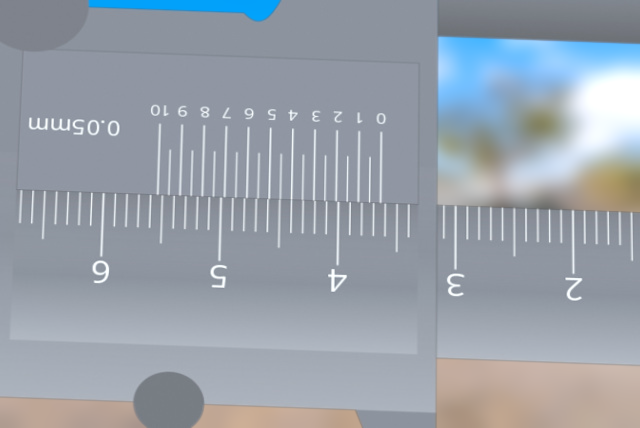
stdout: 36.4 (mm)
